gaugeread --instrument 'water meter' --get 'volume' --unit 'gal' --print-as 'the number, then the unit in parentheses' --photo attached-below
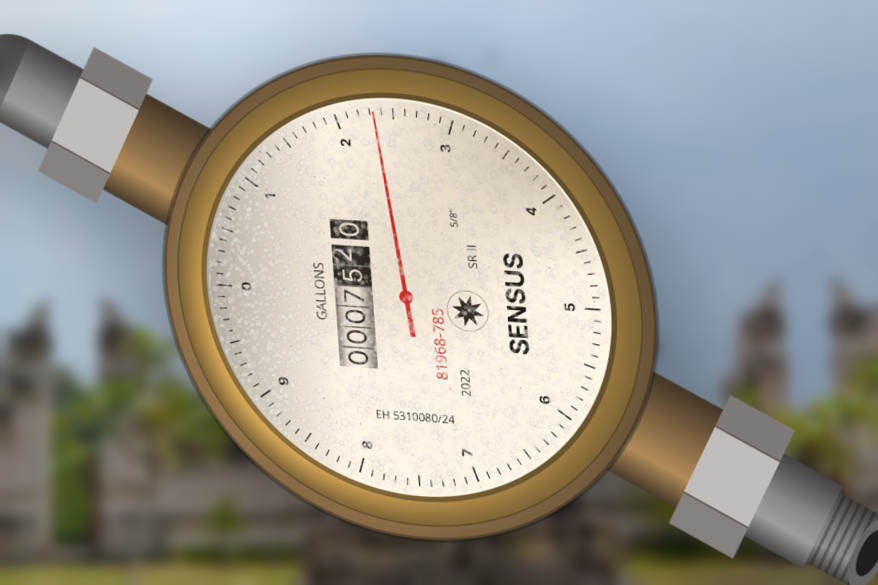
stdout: 7522.3 (gal)
